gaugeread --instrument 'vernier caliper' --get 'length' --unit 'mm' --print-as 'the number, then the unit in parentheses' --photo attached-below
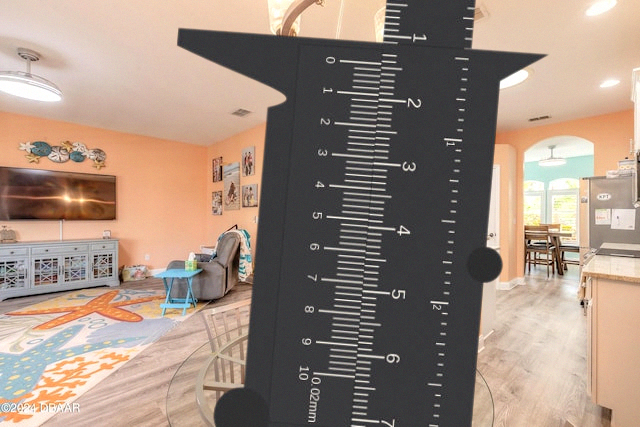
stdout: 14.4 (mm)
